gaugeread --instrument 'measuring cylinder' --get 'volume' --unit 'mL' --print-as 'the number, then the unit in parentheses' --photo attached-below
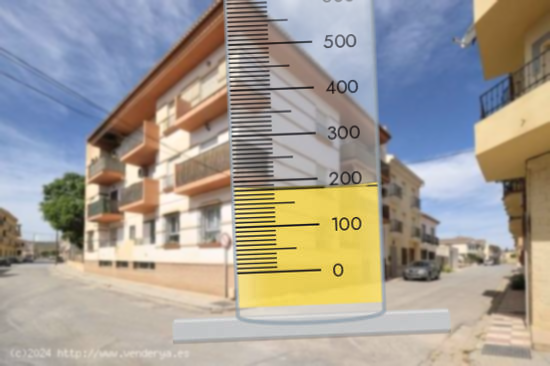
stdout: 180 (mL)
